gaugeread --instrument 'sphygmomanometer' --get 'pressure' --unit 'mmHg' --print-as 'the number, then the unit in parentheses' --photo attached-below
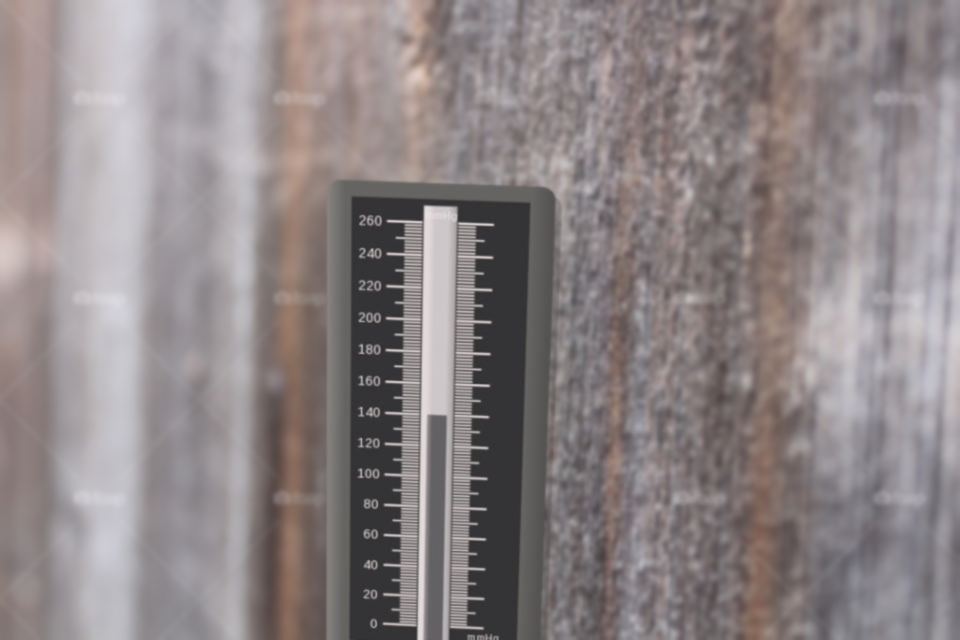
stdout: 140 (mmHg)
